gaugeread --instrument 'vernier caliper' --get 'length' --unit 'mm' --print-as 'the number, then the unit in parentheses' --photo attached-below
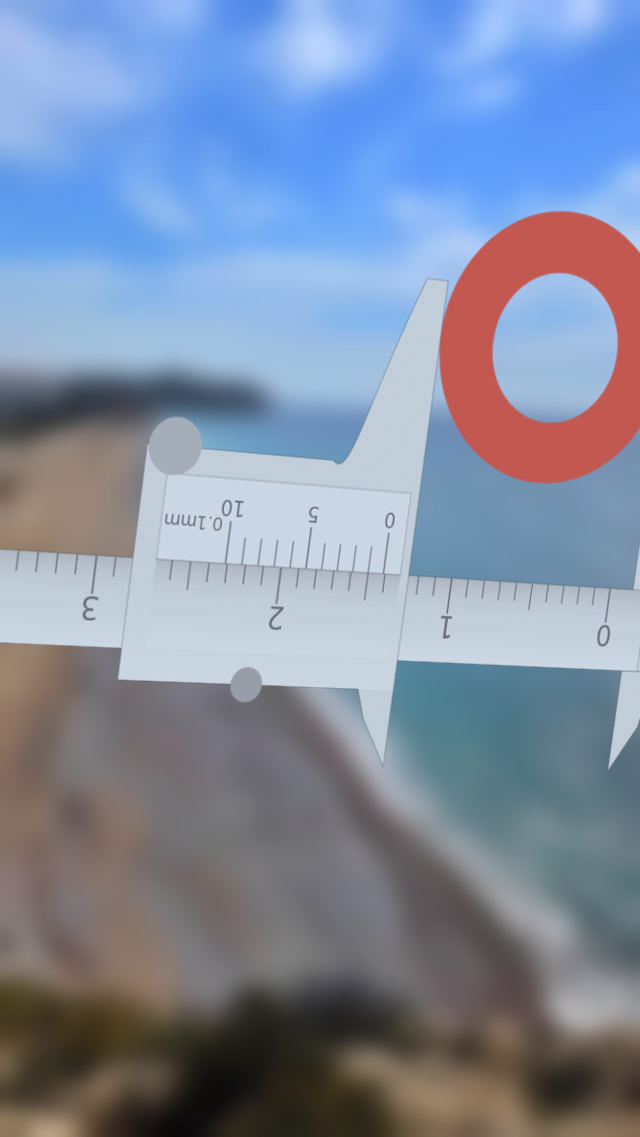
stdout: 14.1 (mm)
